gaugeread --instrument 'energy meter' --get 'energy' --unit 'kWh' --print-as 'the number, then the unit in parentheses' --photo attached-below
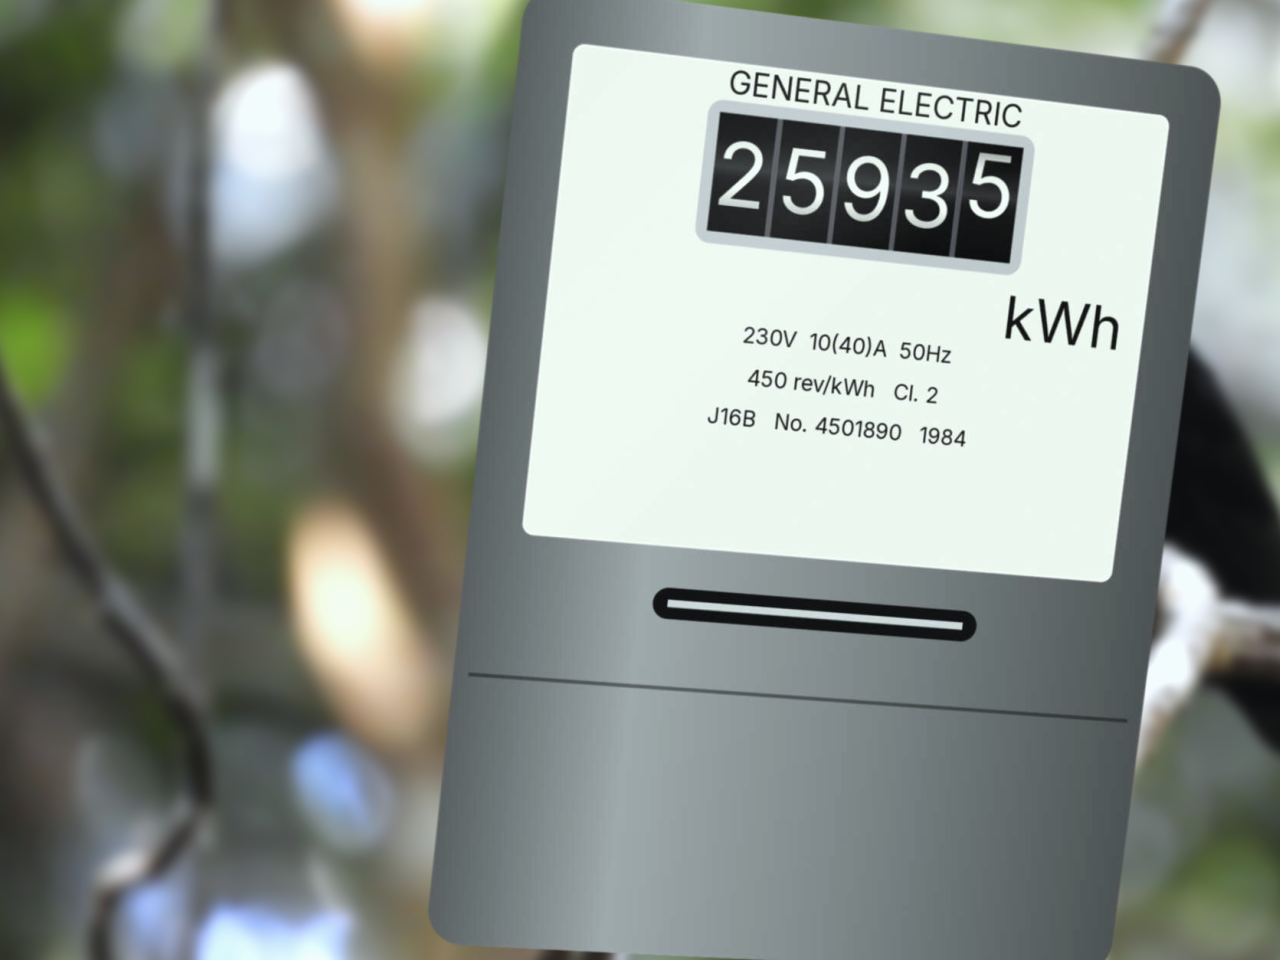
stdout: 25935 (kWh)
